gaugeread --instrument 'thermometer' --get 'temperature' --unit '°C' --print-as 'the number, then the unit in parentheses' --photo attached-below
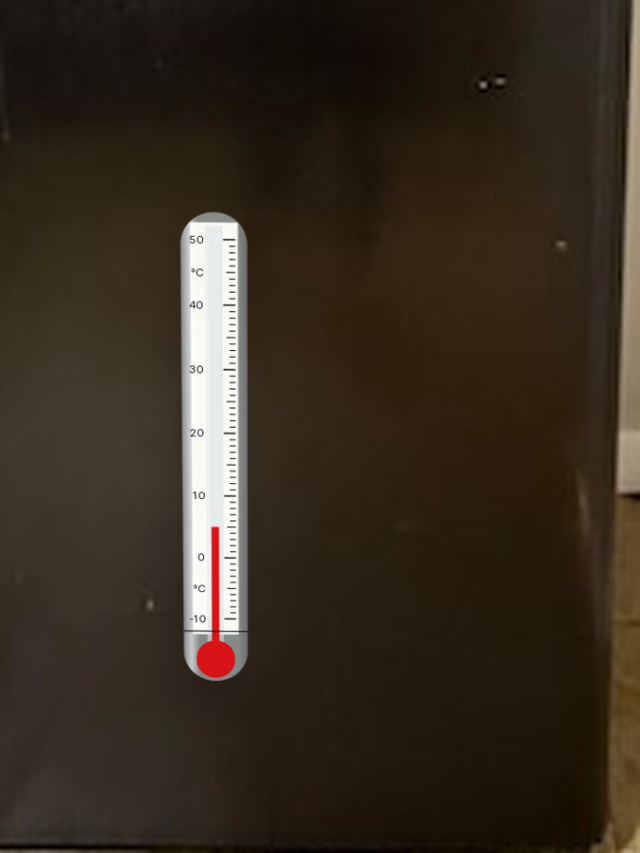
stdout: 5 (°C)
